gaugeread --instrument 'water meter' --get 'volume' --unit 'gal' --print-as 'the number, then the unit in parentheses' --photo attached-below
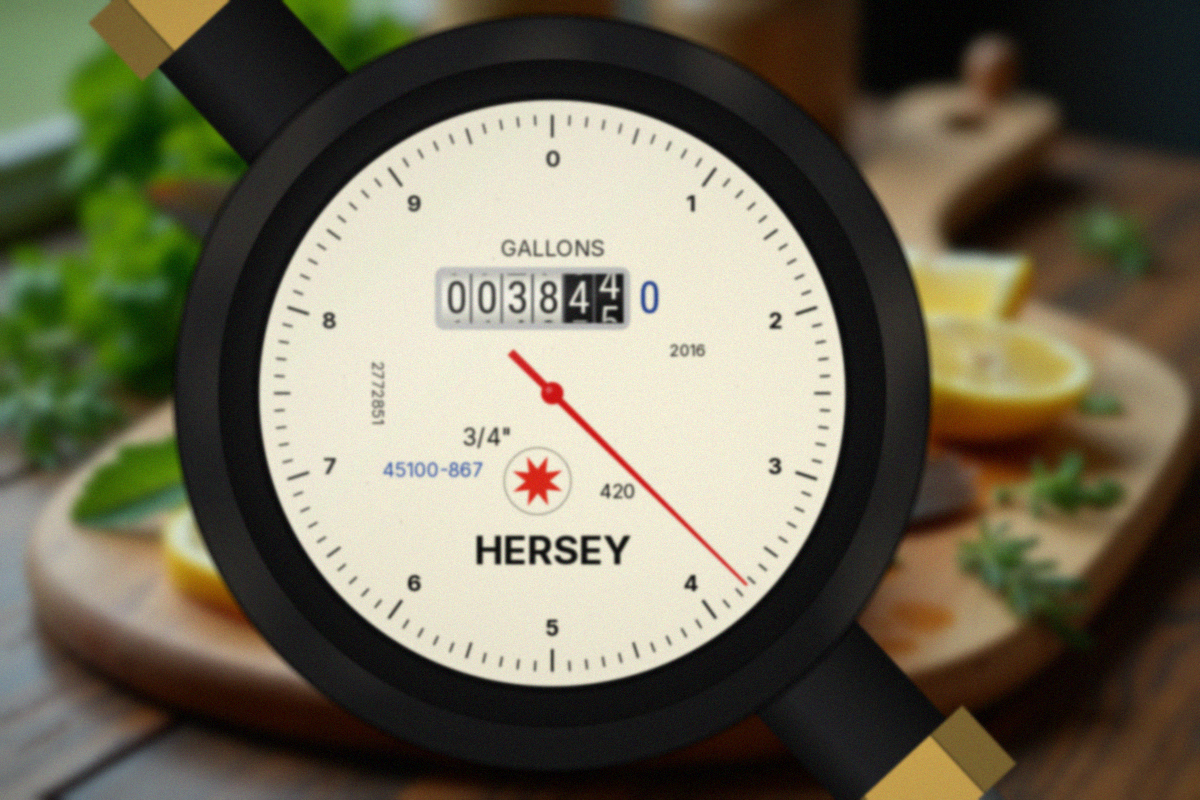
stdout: 38443.7 (gal)
